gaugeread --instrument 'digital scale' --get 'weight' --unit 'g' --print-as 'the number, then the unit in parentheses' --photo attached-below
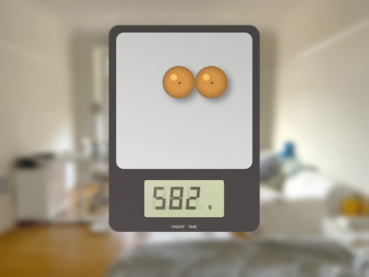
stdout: 582 (g)
